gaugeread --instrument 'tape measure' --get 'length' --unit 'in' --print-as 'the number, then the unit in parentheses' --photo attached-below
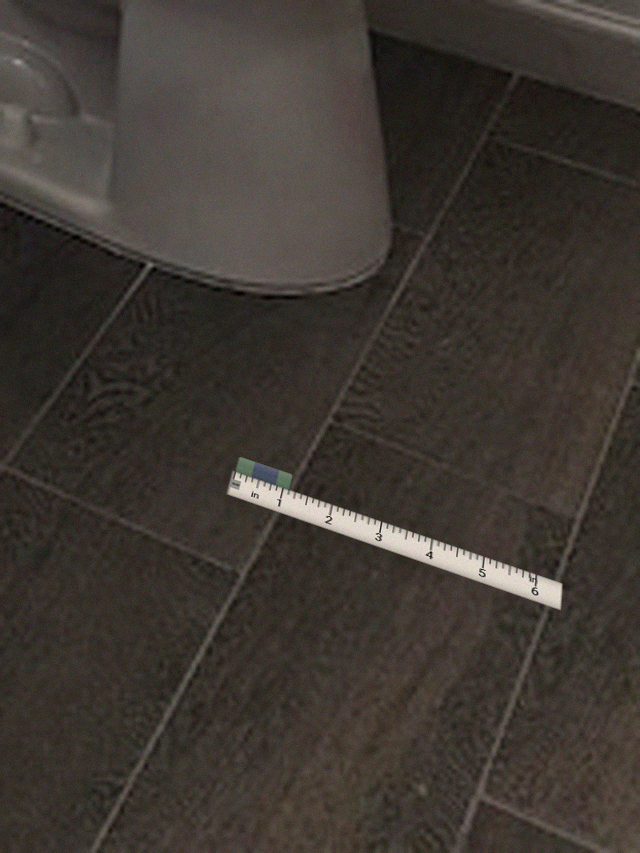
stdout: 1.125 (in)
